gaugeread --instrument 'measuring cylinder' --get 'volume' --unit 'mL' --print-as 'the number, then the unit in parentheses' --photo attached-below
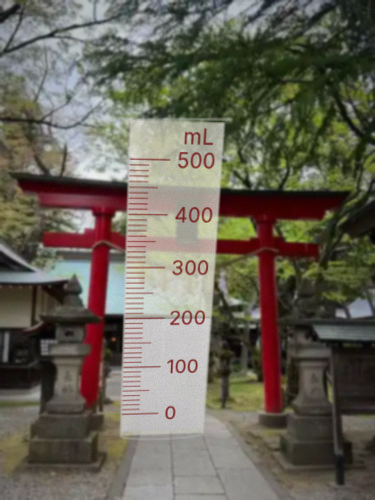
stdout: 200 (mL)
